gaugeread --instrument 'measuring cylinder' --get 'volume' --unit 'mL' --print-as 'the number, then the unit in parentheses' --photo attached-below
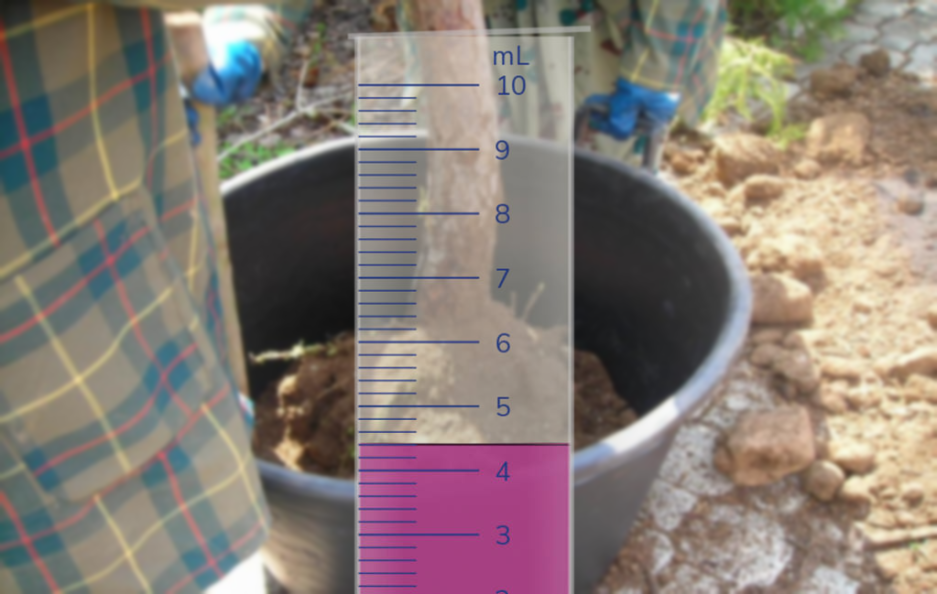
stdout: 4.4 (mL)
